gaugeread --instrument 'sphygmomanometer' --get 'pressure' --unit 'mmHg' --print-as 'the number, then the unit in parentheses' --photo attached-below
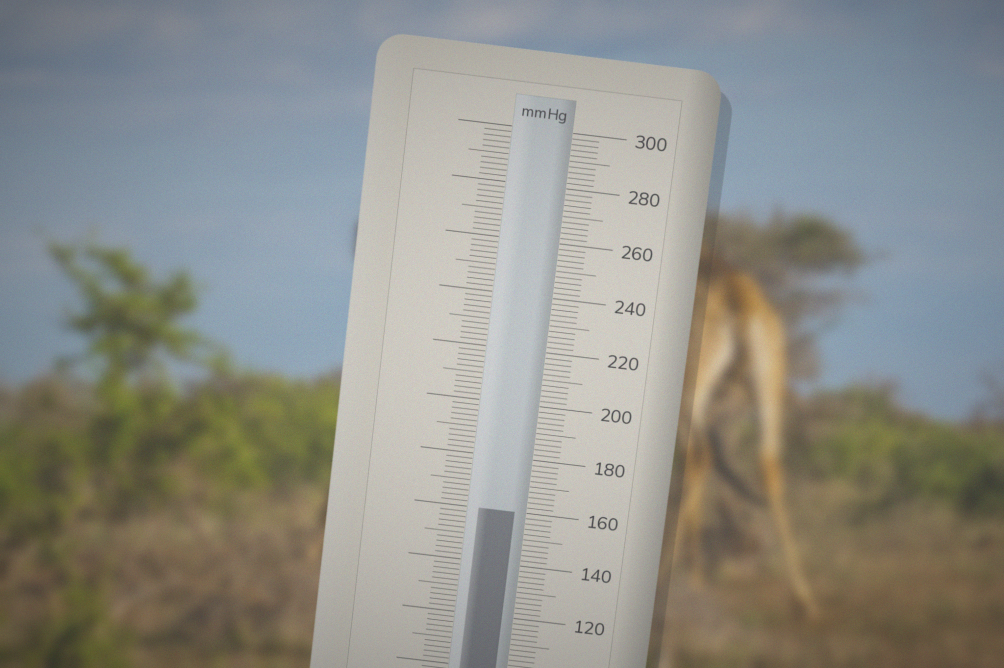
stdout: 160 (mmHg)
